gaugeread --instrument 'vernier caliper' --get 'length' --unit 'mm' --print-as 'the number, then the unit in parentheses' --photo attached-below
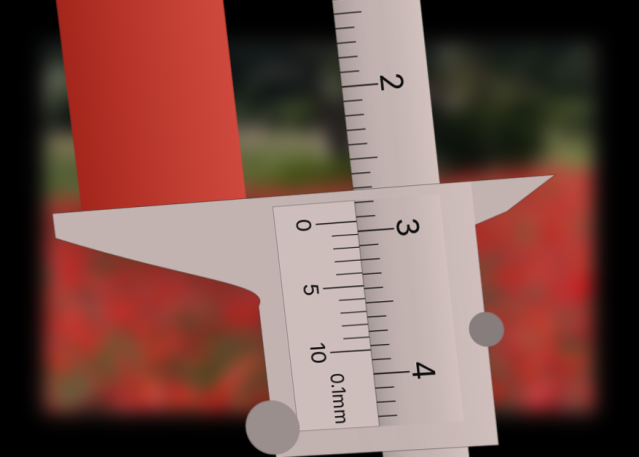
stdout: 29.3 (mm)
